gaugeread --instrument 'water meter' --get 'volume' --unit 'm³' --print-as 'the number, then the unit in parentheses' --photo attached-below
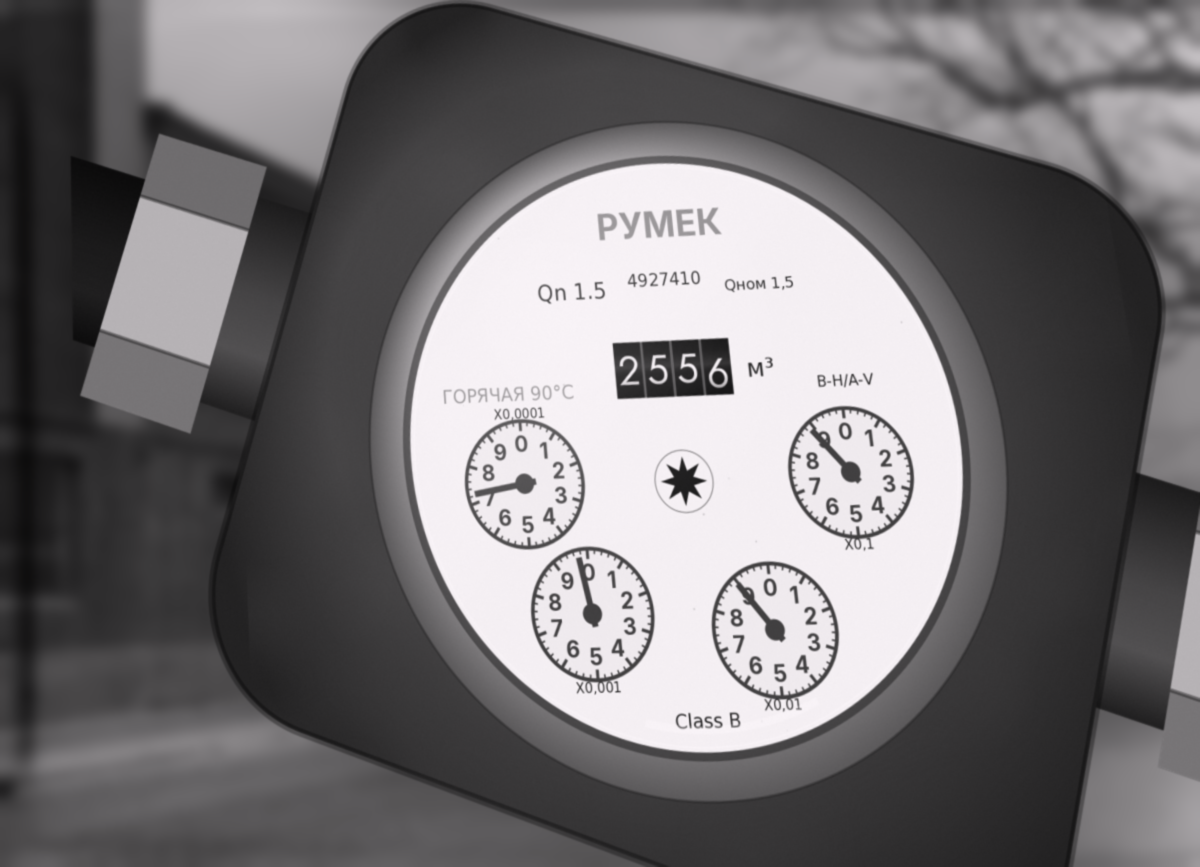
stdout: 2555.8897 (m³)
